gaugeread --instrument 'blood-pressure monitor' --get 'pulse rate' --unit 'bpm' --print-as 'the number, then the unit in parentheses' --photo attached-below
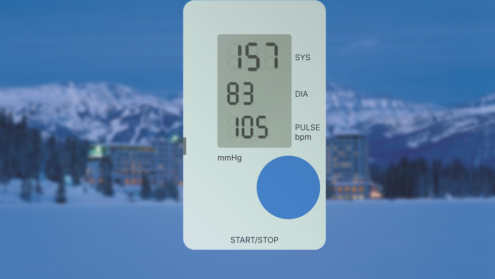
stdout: 105 (bpm)
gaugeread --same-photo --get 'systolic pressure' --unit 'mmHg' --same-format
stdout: 157 (mmHg)
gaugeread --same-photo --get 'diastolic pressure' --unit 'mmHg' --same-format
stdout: 83 (mmHg)
